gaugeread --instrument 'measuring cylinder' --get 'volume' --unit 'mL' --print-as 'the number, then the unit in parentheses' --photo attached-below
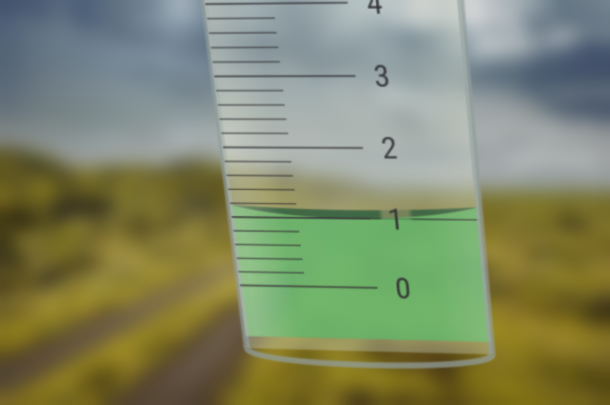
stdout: 1 (mL)
